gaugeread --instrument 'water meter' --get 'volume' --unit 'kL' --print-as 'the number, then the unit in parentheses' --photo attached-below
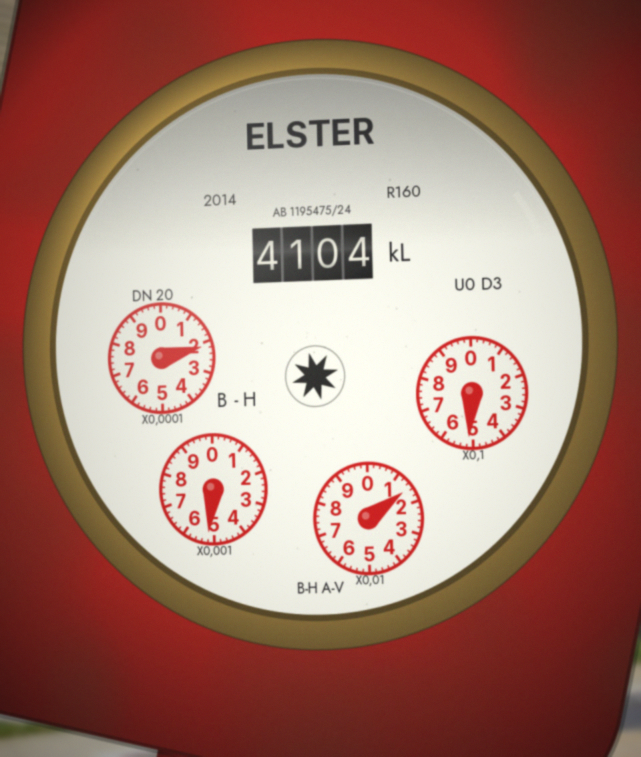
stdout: 4104.5152 (kL)
